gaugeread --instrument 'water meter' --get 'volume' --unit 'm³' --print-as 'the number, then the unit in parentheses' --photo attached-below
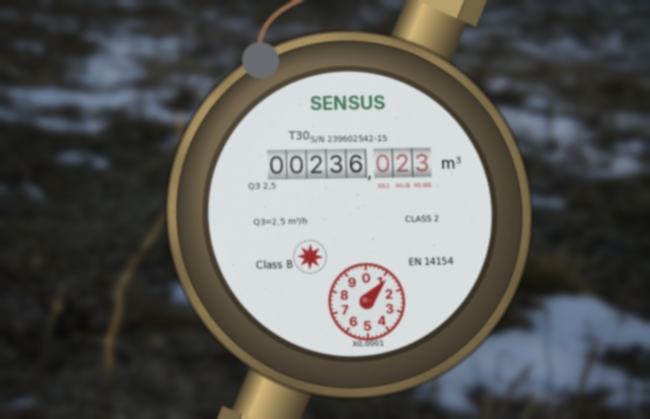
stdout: 236.0231 (m³)
